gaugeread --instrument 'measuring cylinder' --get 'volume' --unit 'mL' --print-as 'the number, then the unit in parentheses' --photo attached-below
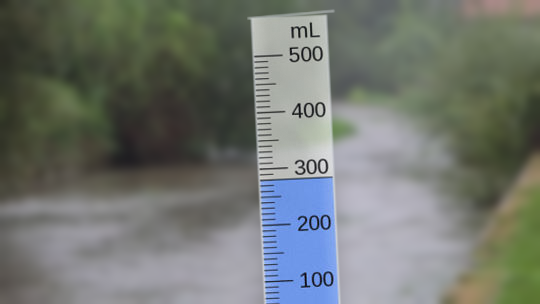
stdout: 280 (mL)
